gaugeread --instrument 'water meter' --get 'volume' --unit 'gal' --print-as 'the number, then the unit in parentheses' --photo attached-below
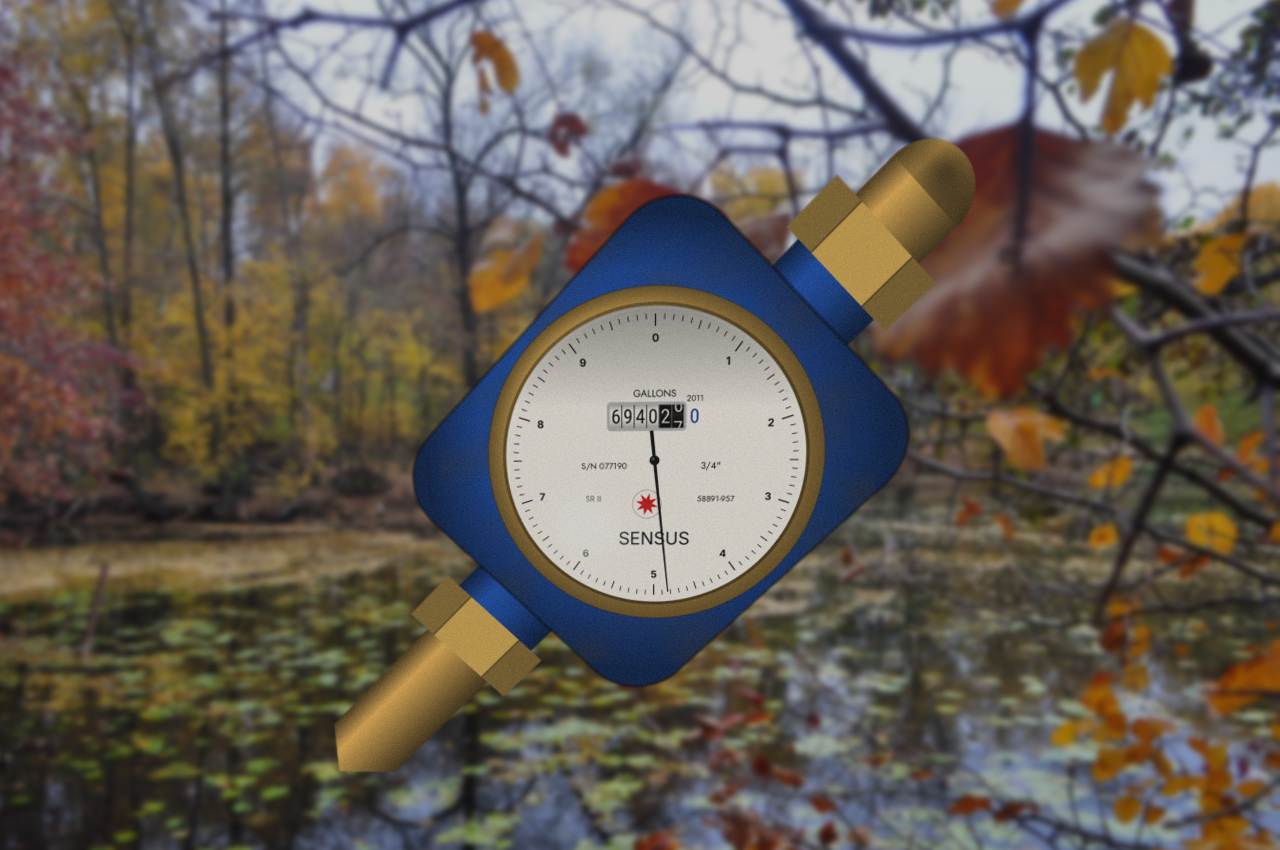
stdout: 6940264.8 (gal)
